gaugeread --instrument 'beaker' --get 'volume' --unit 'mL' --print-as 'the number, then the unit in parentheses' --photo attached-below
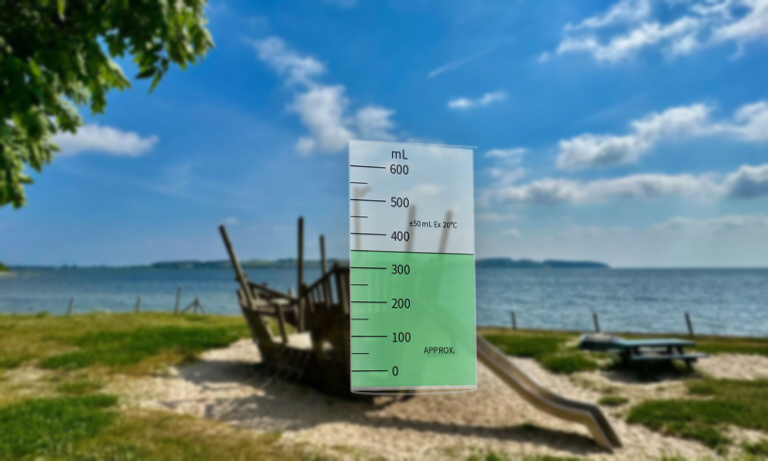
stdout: 350 (mL)
